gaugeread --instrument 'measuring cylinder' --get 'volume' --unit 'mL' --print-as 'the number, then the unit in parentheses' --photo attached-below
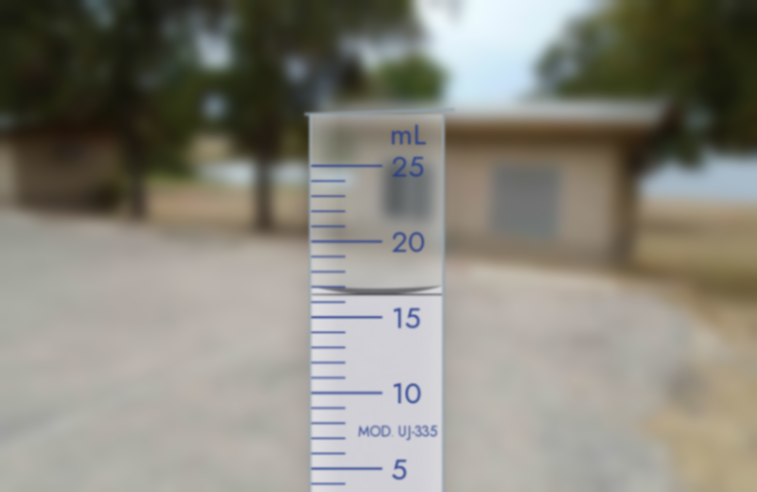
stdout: 16.5 (mL)
